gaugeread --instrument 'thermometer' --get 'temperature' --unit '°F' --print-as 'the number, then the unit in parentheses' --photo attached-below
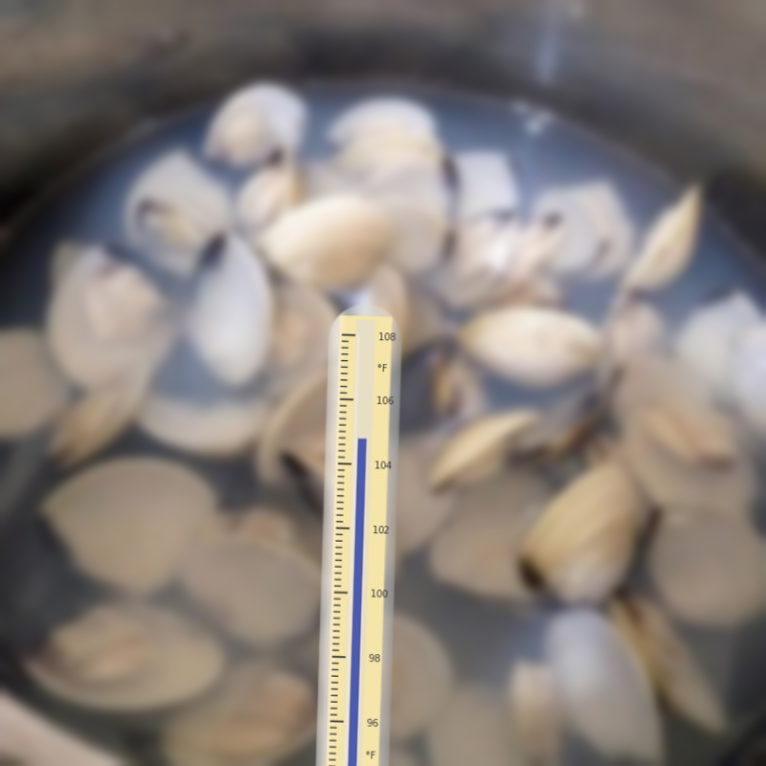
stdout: 104.8 (°F)
